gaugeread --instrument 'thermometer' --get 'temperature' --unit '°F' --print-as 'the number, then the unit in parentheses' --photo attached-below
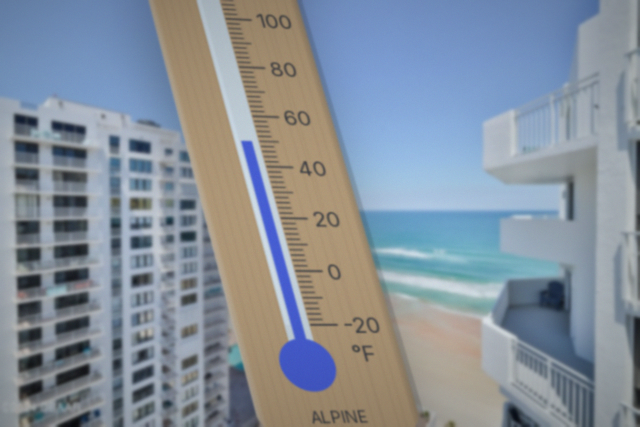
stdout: 50 (°F)
